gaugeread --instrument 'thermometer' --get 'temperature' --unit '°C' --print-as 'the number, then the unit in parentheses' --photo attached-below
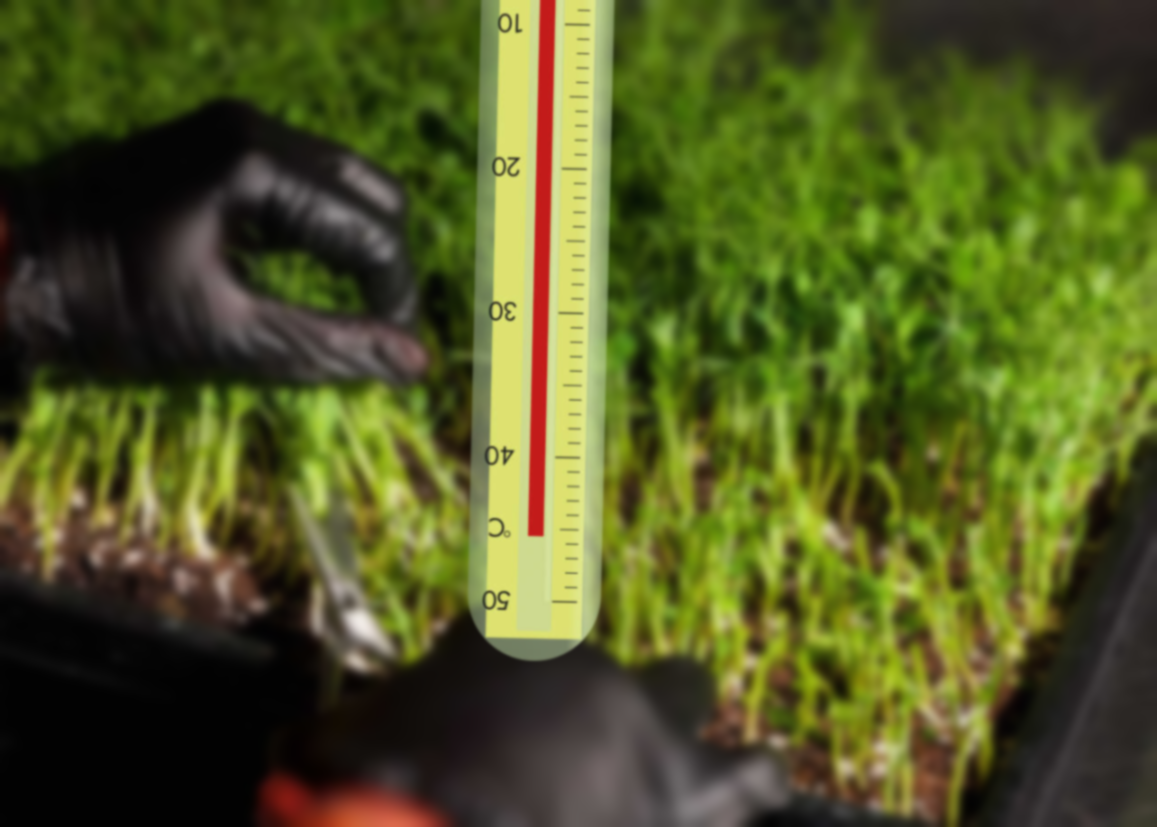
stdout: 45.5 (°C)
